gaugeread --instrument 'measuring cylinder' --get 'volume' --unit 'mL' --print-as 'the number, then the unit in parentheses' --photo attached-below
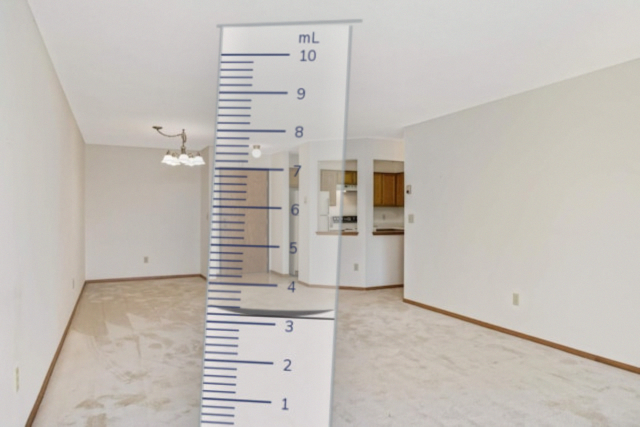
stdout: 3.2 (mL)
